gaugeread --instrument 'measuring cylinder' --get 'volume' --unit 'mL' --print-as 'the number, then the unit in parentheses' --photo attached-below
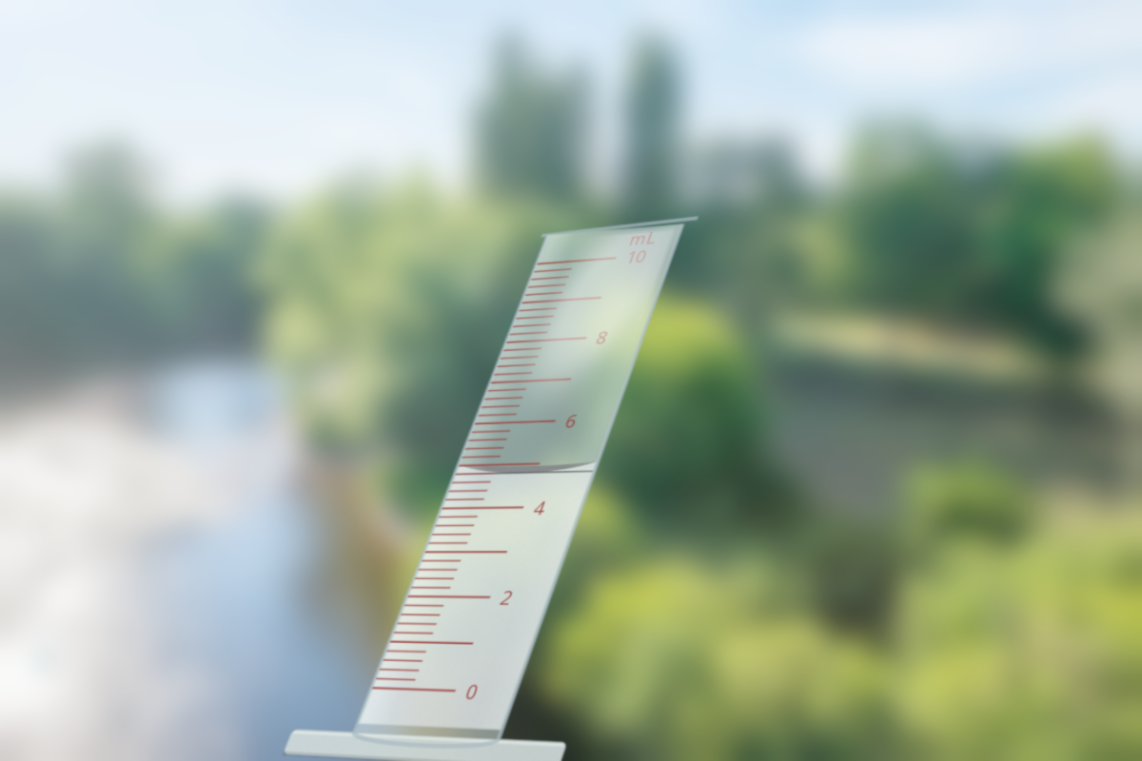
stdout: 4.8 (mL)
